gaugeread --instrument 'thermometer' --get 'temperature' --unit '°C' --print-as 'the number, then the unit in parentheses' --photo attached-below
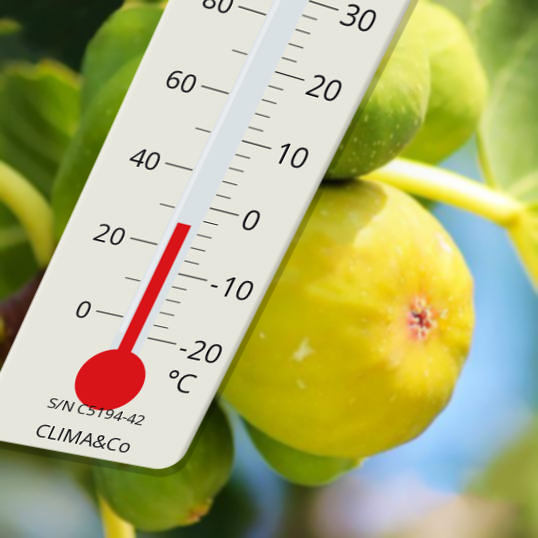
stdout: -3 (°C)
